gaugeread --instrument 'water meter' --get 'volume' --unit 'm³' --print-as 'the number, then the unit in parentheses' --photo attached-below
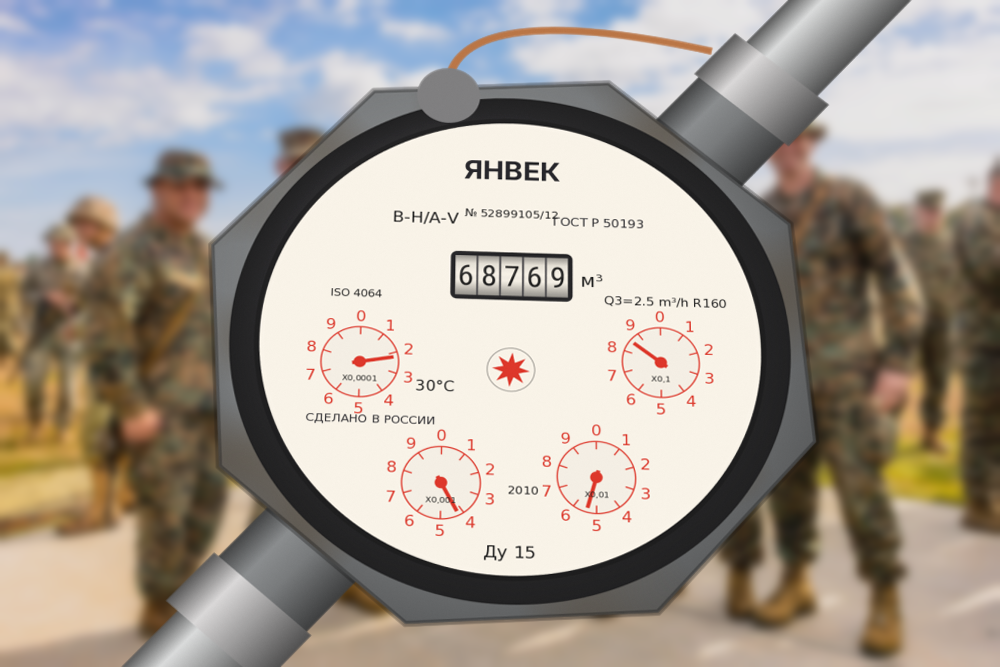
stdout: 68769.8542 (m³)
